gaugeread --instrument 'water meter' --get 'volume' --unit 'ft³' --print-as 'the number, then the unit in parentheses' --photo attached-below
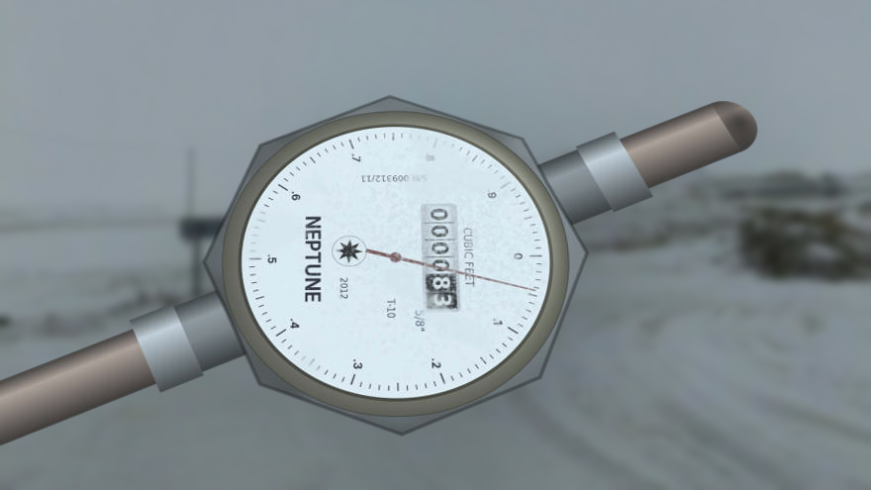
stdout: 83.04 (ft³)
